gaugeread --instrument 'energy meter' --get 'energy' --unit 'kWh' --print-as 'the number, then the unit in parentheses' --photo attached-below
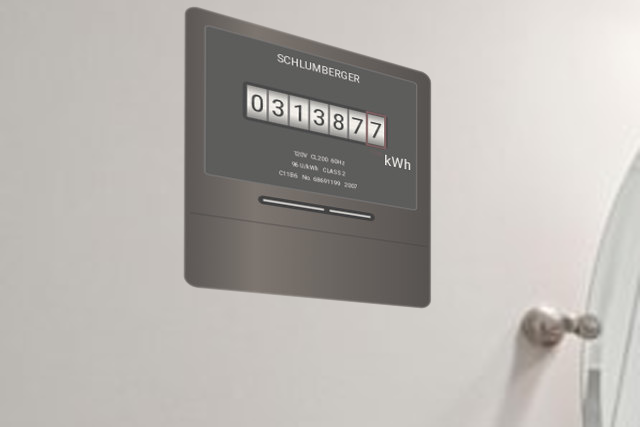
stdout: 31387.7 (kWh)
